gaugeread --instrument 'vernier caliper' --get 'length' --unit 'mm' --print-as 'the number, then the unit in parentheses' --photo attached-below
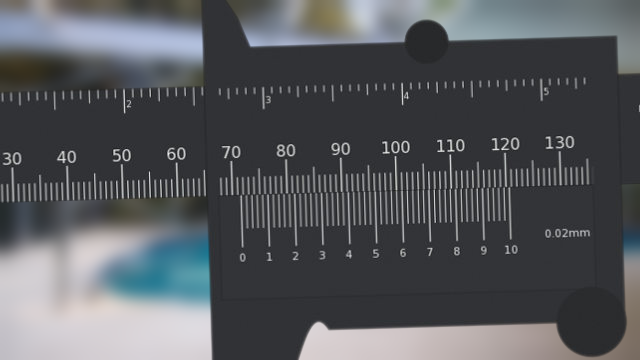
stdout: 71.6 (mm)
